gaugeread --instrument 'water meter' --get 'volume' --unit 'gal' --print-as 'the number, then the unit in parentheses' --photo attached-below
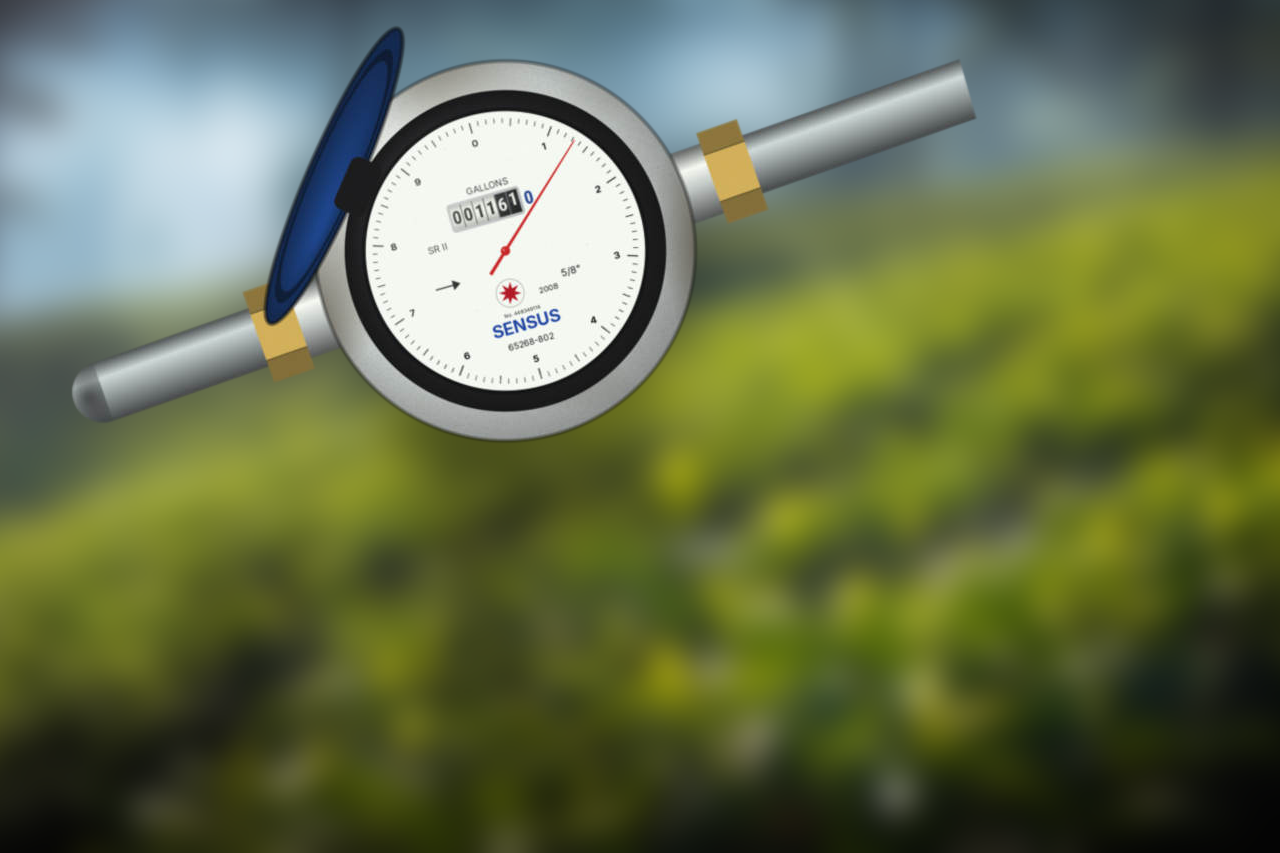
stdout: 11611.3 (gal)
